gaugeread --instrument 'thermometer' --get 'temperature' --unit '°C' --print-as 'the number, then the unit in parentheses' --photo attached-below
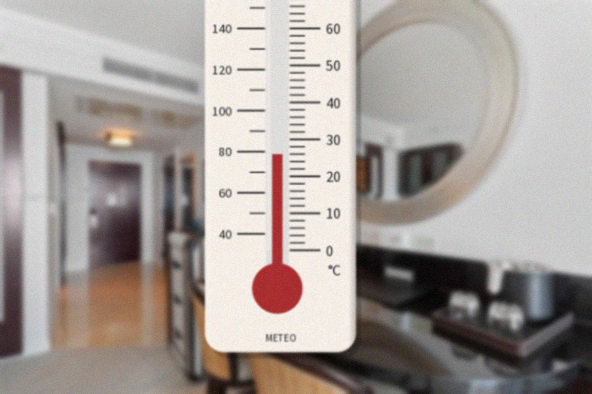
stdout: 26 (°C)
